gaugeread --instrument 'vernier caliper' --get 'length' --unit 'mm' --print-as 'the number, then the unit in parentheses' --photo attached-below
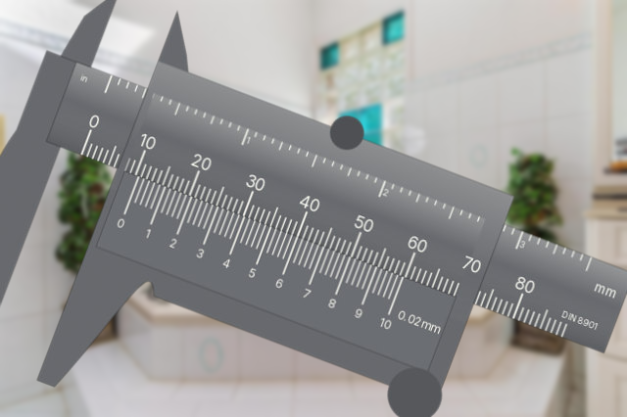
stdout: 10.6 (mm)
